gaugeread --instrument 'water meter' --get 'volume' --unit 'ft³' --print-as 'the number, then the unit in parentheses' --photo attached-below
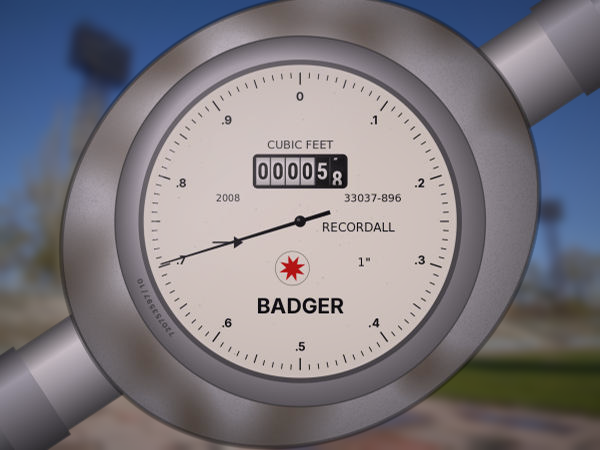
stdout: 57.70 (ft³)
